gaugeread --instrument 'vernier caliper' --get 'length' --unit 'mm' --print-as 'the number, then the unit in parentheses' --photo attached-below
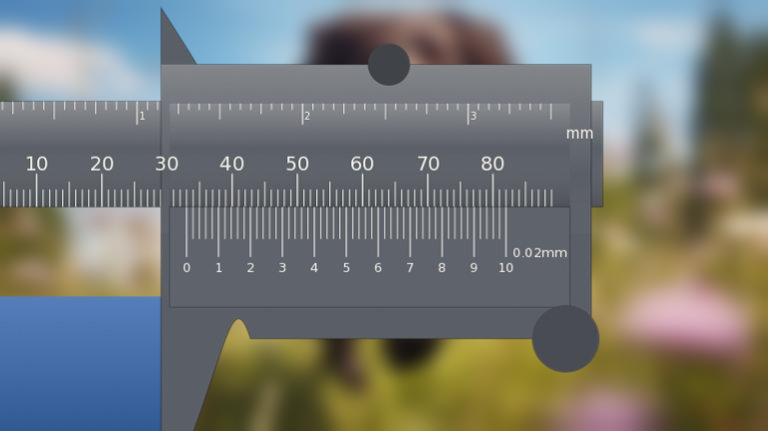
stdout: 33.0 (mm)
